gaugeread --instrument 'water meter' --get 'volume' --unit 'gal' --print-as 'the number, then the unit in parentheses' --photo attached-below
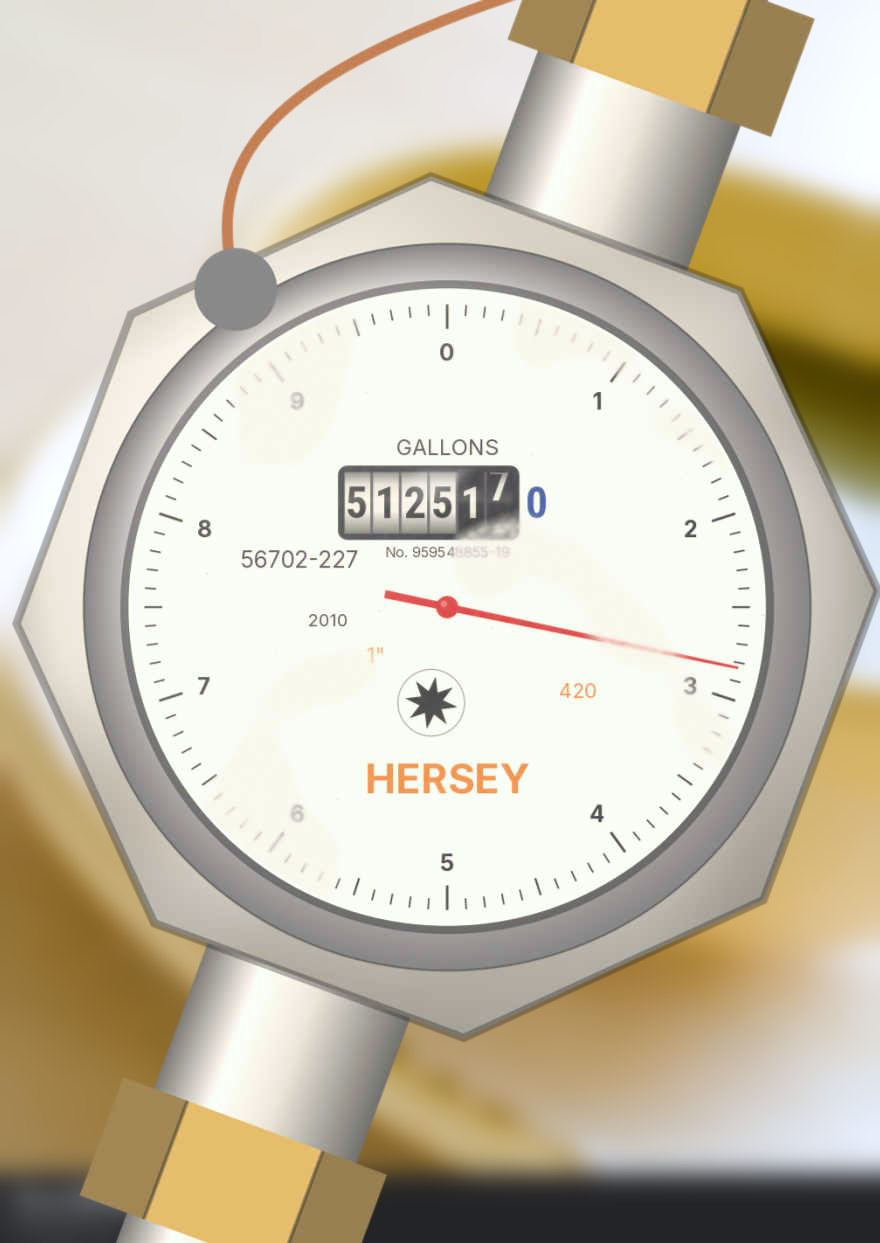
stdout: 5125172.8 (gal)
